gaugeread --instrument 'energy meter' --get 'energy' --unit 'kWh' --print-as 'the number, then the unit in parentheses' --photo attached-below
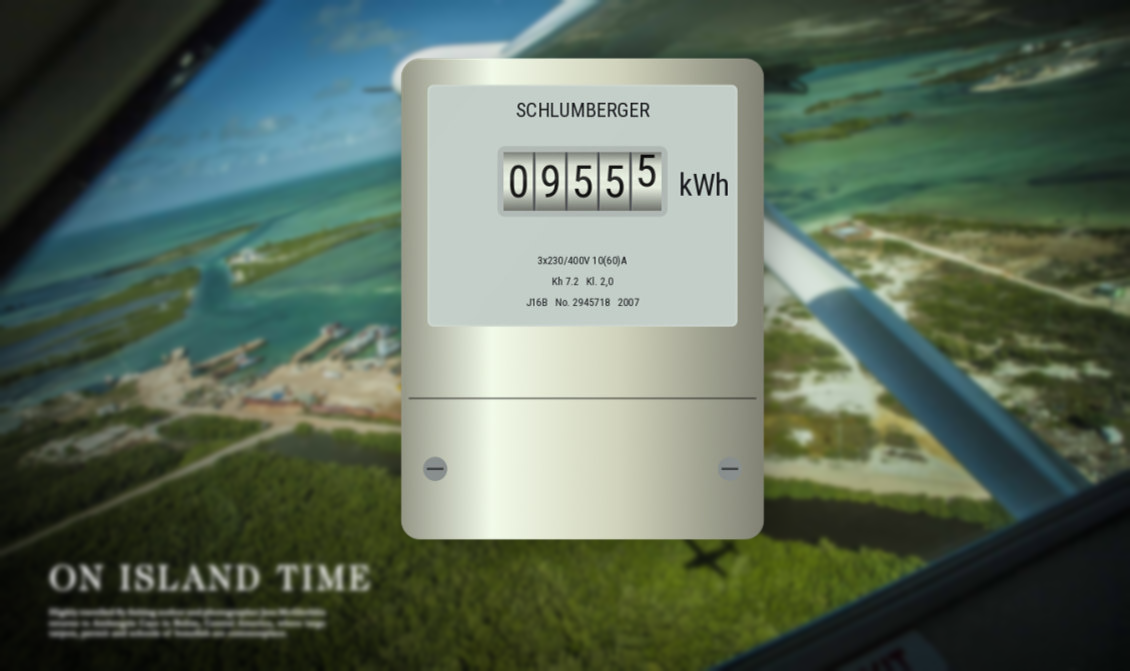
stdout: 9555 (kWh)
